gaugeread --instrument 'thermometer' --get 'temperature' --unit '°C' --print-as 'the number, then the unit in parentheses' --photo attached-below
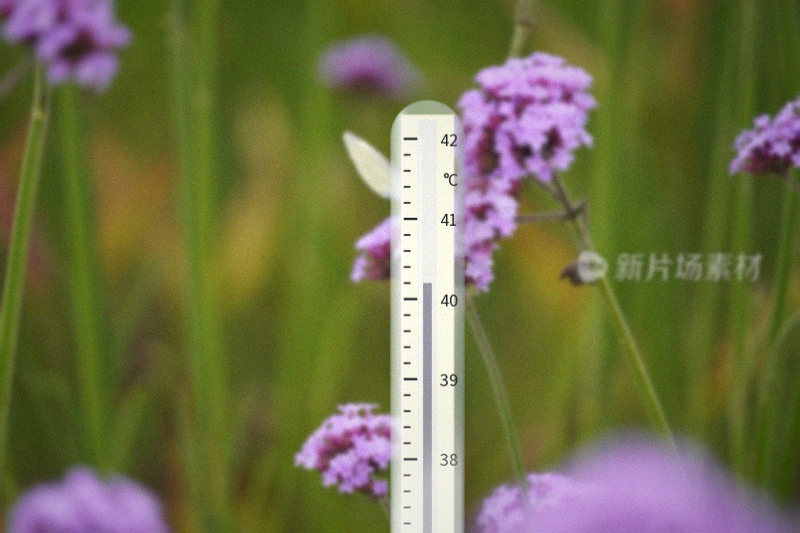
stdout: 40.2 (°C)
